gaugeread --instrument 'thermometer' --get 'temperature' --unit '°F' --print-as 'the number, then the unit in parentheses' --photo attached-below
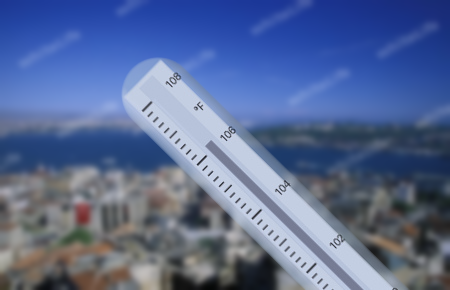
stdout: 106.2 (°F)
